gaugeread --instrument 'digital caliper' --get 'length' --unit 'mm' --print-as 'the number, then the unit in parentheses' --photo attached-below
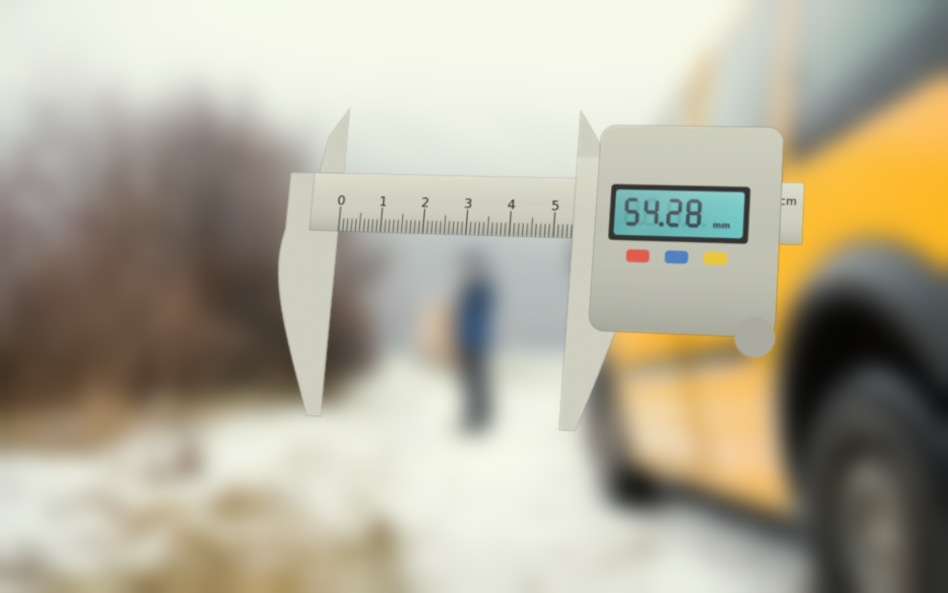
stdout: 54.28 (mm)
